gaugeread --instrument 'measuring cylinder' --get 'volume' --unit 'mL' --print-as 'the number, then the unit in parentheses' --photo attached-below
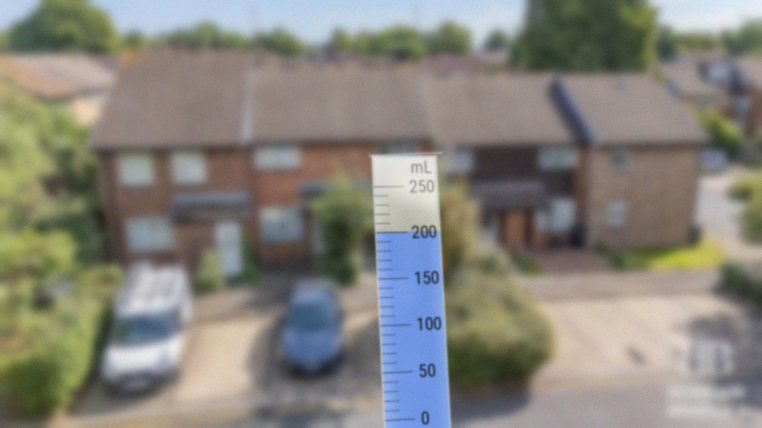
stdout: 200 (mL)
